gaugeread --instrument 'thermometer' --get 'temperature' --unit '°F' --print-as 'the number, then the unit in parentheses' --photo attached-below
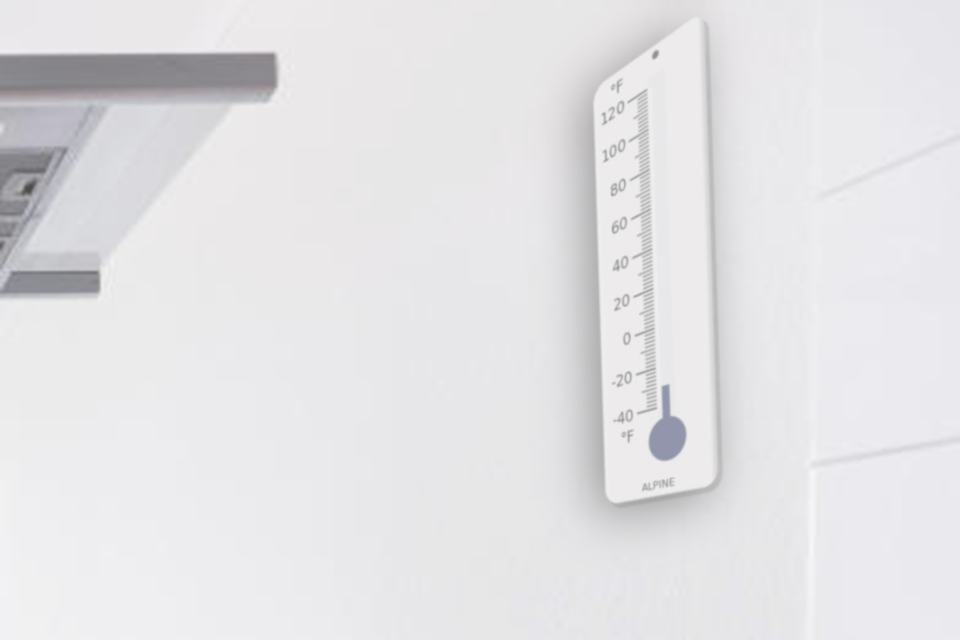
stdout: -30 (°F)
